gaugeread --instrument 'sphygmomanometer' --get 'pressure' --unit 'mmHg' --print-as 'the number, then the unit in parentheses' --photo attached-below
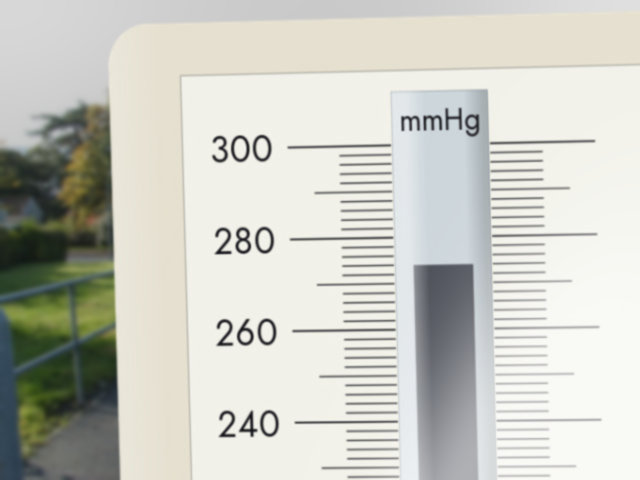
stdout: 274 (mmHg)
